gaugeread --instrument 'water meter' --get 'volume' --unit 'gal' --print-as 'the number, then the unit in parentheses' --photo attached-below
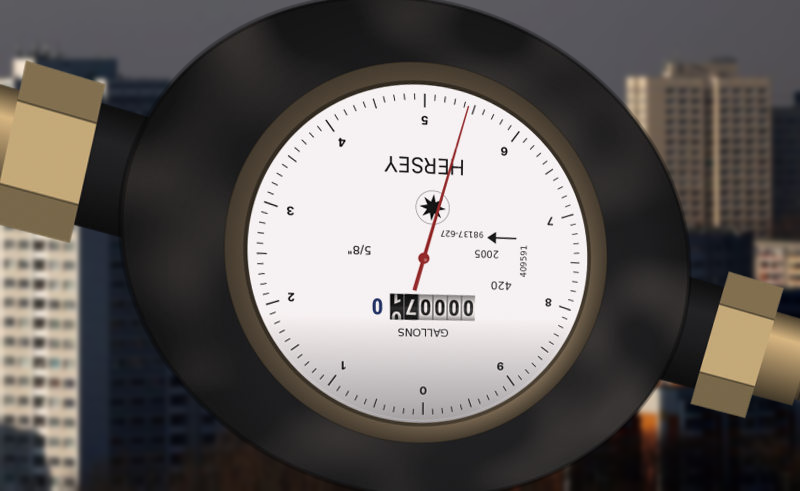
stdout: 705.4 (gal)
